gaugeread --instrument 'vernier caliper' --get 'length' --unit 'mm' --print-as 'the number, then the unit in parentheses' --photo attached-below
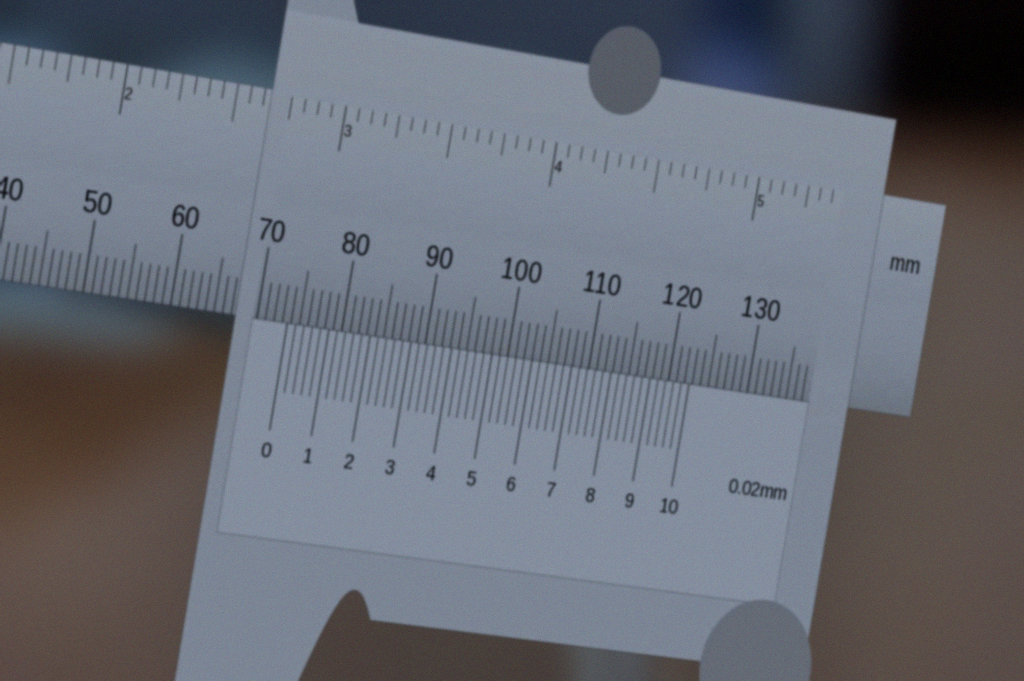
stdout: 73.6 (mm)
